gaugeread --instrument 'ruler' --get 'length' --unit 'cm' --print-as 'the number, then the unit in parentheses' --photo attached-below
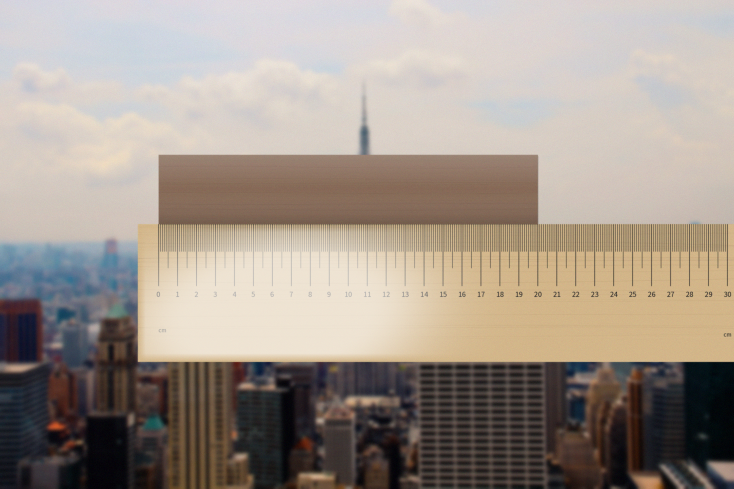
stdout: 20 (cm)
